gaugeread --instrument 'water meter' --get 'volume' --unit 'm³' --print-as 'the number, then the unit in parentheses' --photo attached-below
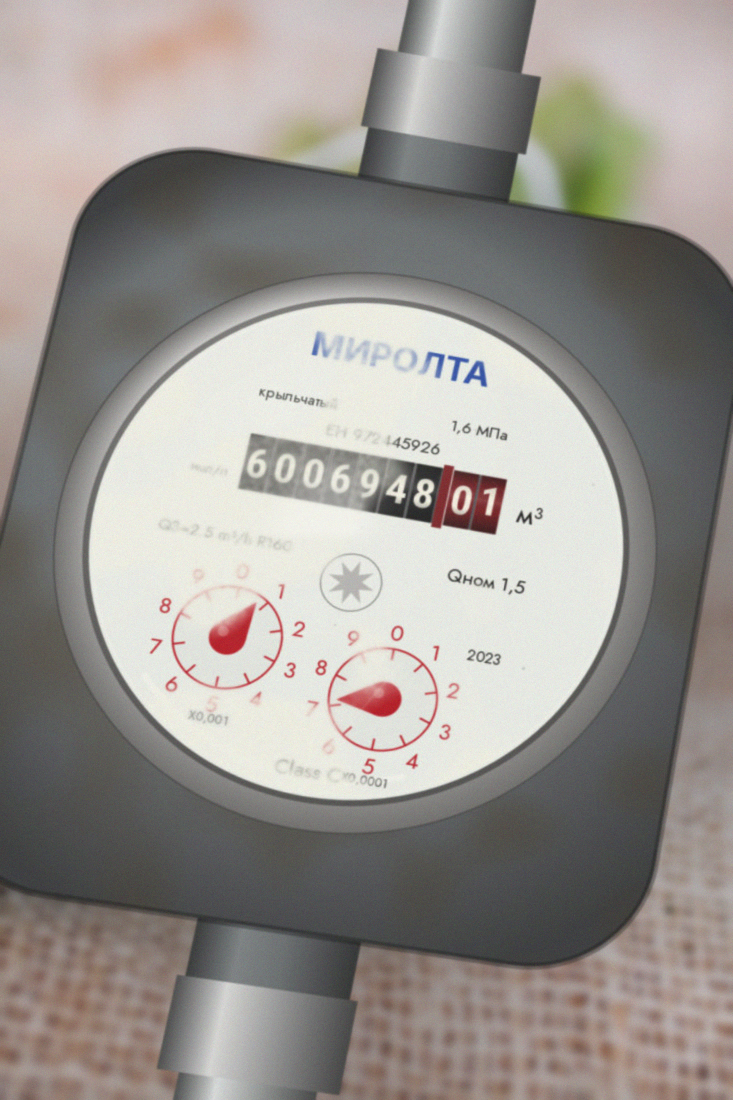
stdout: 6006948.0107 (m³)
